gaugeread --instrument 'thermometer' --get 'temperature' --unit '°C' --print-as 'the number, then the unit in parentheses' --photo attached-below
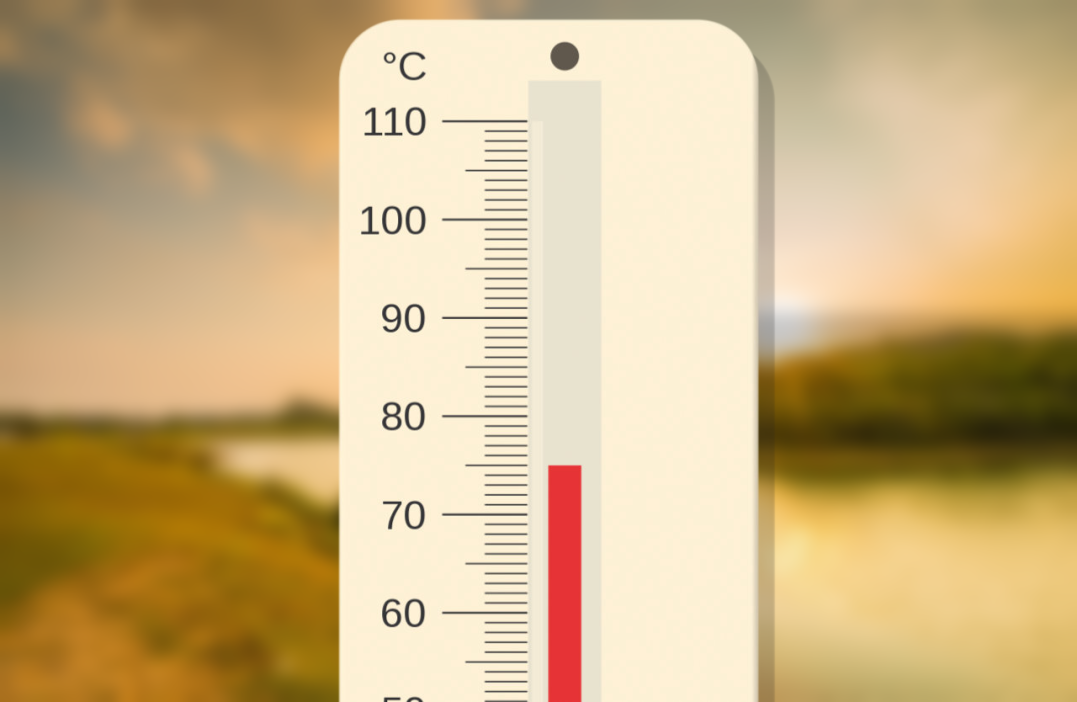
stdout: 75 (°C)
